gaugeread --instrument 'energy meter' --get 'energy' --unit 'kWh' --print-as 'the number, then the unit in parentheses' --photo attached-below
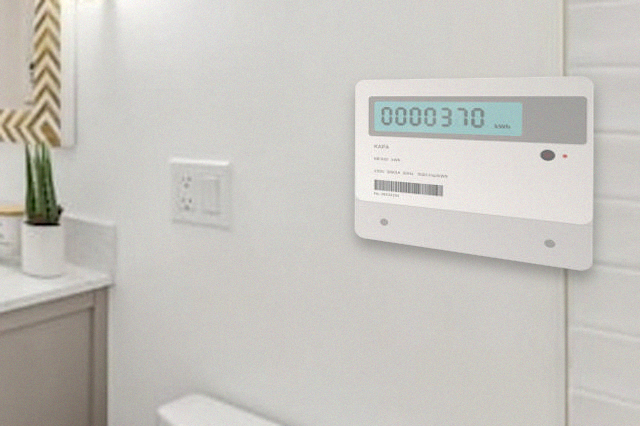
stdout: 370 (kWh)
